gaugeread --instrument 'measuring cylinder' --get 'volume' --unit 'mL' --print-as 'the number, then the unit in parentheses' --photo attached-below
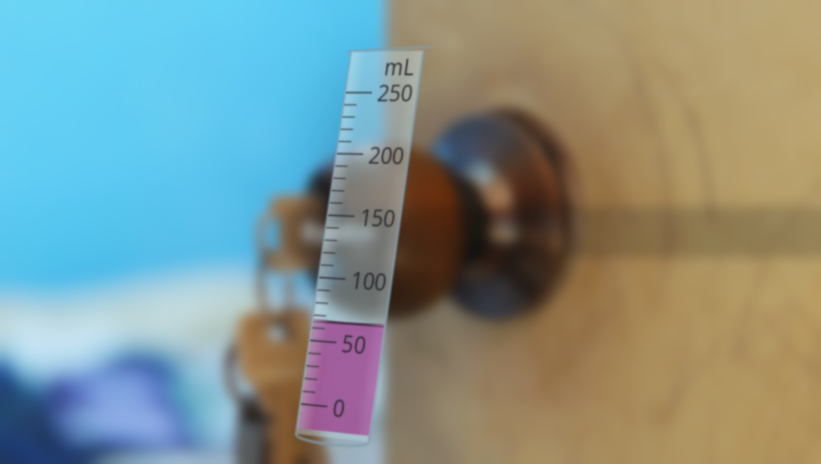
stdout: 65 (mL)
